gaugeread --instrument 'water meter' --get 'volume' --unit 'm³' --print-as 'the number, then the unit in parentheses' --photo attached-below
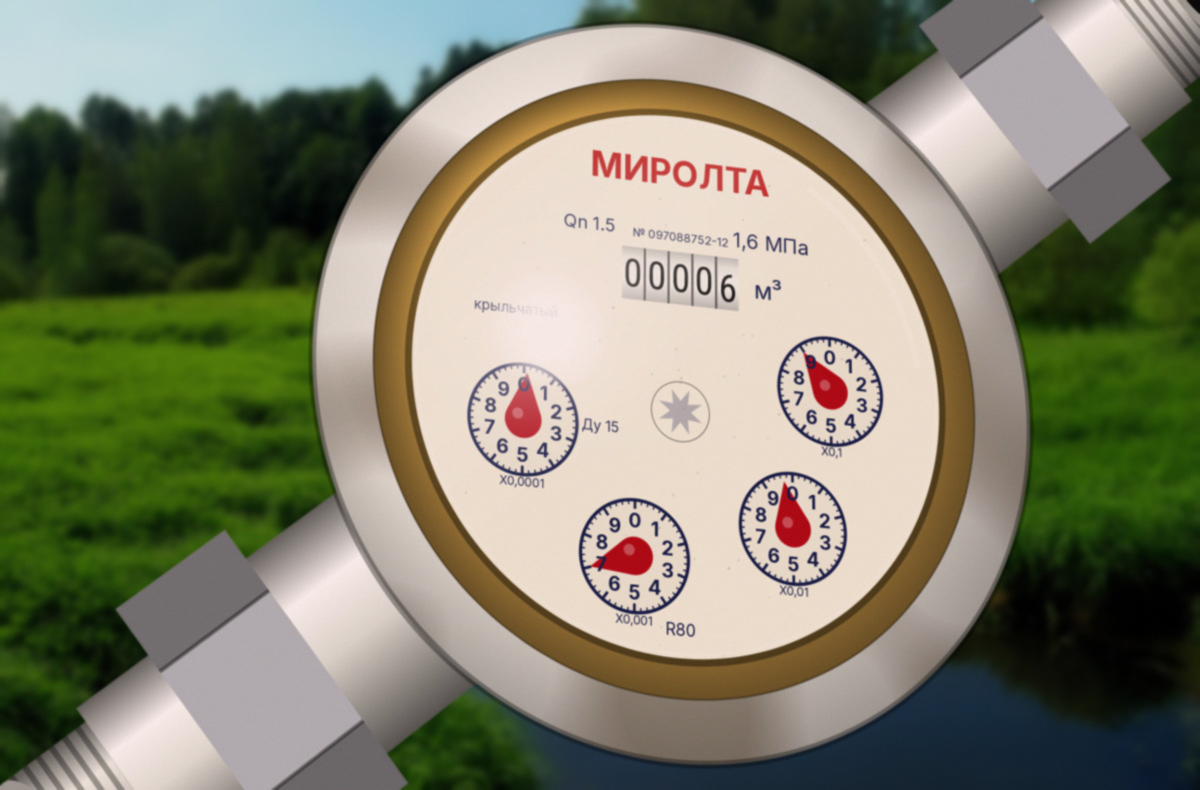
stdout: 5.8970 (m³)
